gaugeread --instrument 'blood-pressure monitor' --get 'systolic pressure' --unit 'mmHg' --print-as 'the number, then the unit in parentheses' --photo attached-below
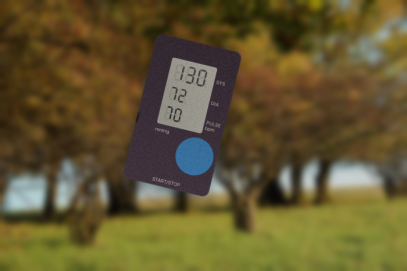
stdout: 130 (mmHg)
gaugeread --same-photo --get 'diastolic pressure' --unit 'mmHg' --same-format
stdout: 72 (mmHg)
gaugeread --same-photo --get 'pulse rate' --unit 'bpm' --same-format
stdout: 70 (bpm)
